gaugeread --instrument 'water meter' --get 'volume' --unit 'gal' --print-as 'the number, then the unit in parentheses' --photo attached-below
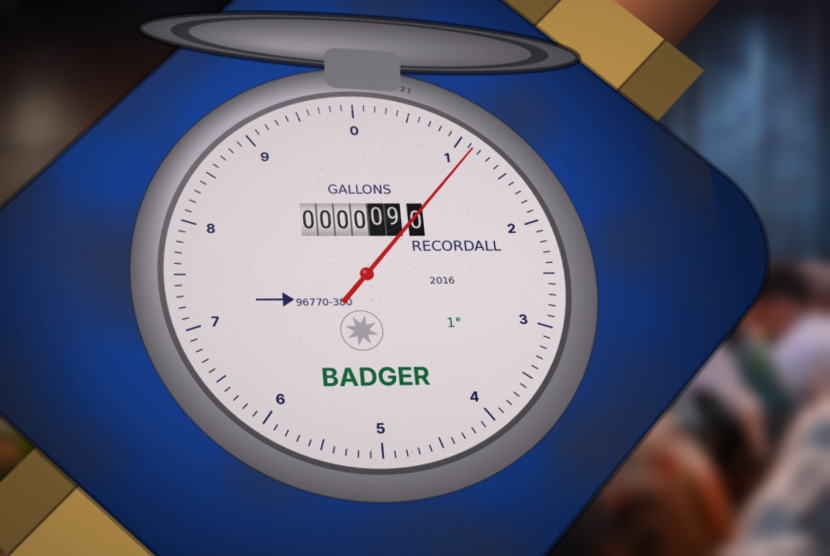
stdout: 91.1 (gal)
